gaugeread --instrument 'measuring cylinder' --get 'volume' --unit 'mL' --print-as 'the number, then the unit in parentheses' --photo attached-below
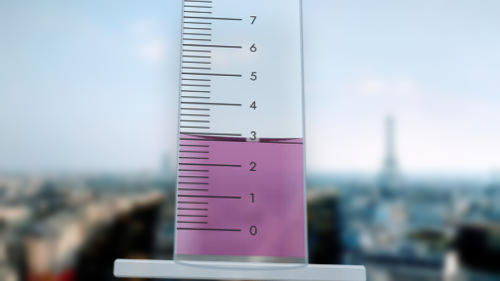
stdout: 2.8 (mL)
